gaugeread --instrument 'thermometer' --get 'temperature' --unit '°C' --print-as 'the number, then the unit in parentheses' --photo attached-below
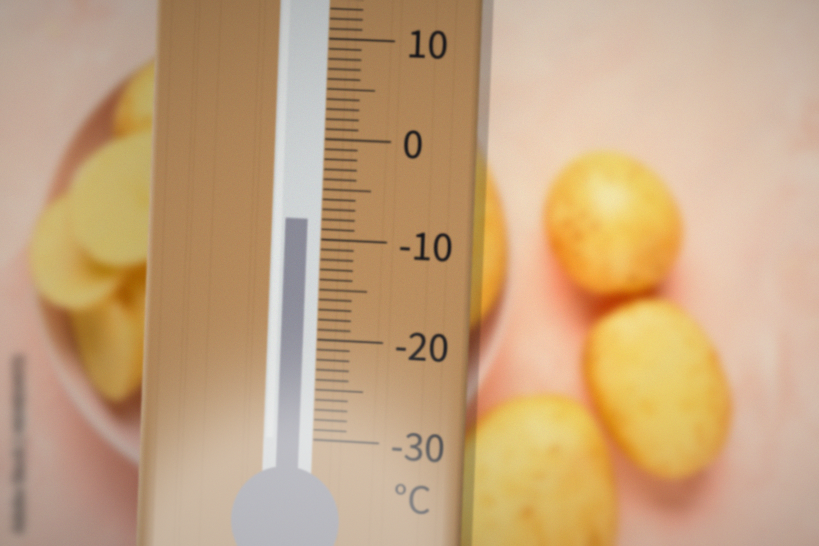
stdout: -8 (°C)
